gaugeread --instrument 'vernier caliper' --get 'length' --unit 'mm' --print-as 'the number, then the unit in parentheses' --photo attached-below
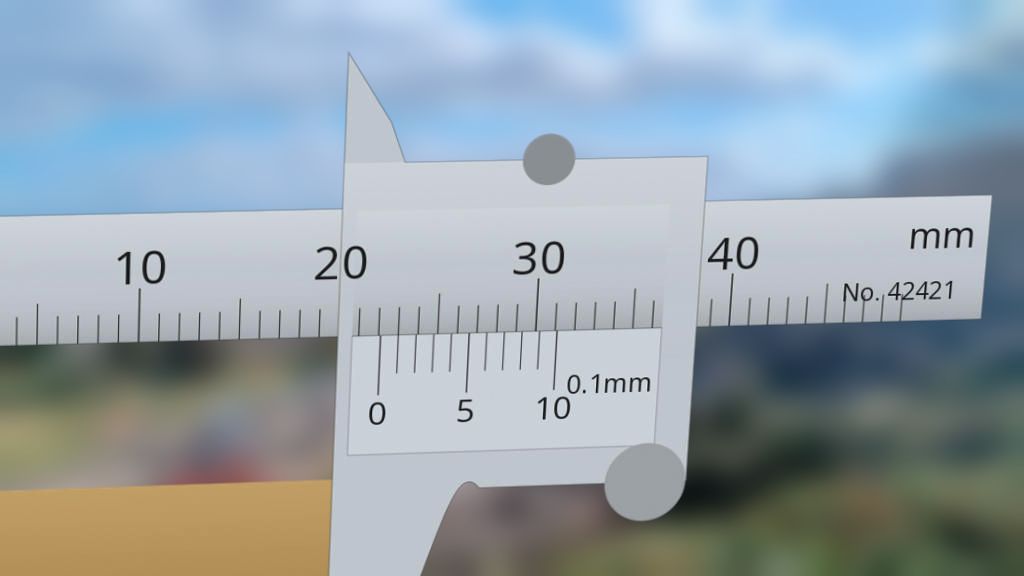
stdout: 22.1 (mm)
